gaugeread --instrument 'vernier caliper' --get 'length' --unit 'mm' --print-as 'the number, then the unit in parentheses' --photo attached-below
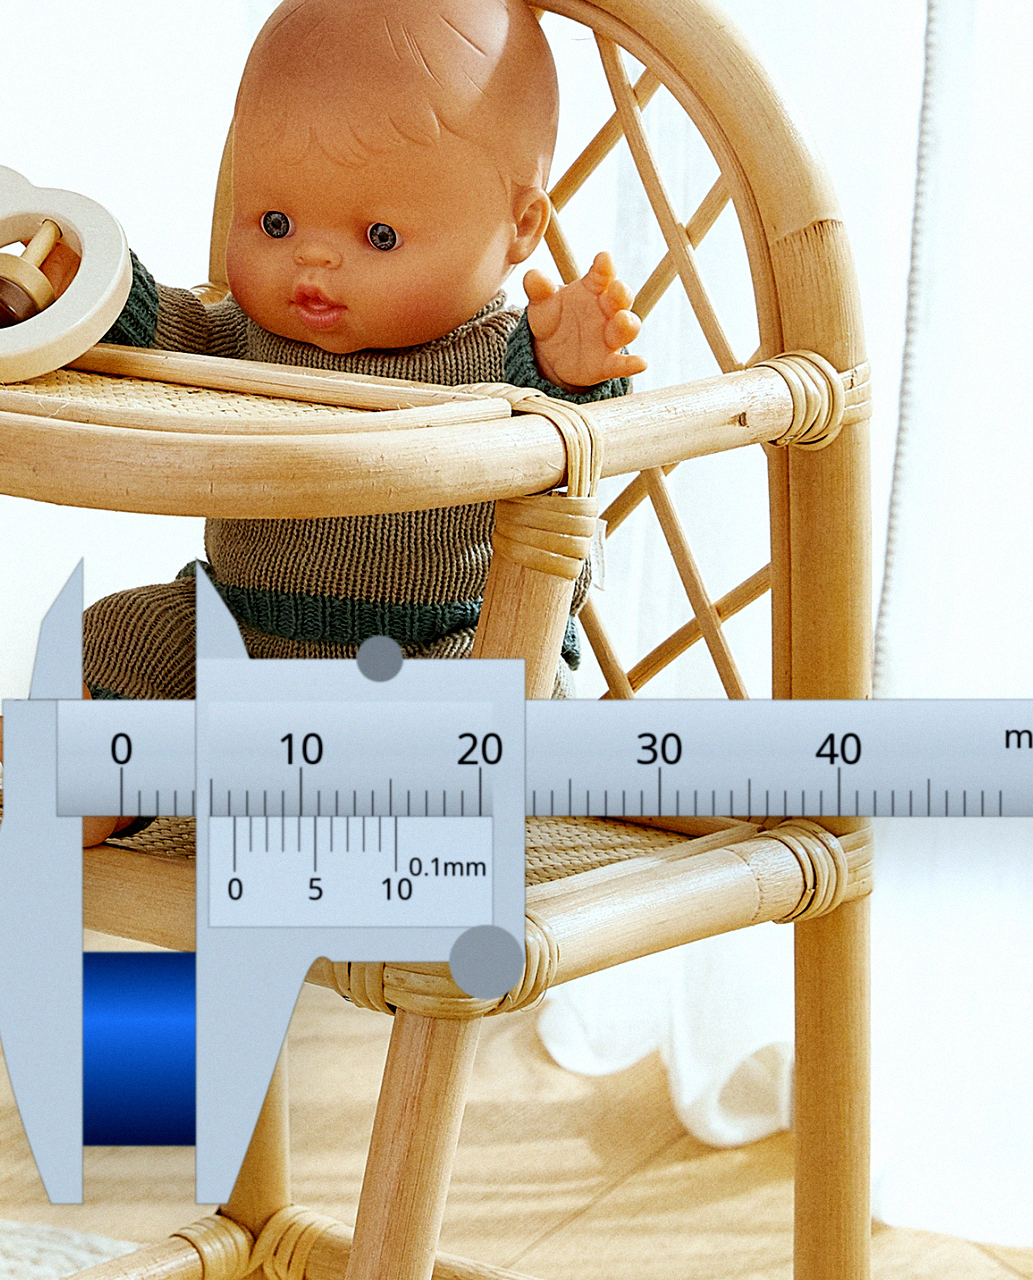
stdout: 6.3 (mm)
